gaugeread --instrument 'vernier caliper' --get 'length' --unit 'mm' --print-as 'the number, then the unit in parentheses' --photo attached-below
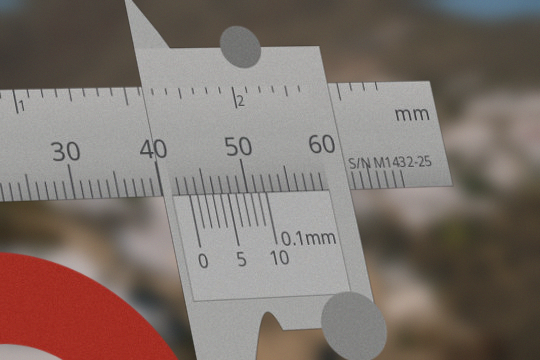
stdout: 43.2 (mm)
